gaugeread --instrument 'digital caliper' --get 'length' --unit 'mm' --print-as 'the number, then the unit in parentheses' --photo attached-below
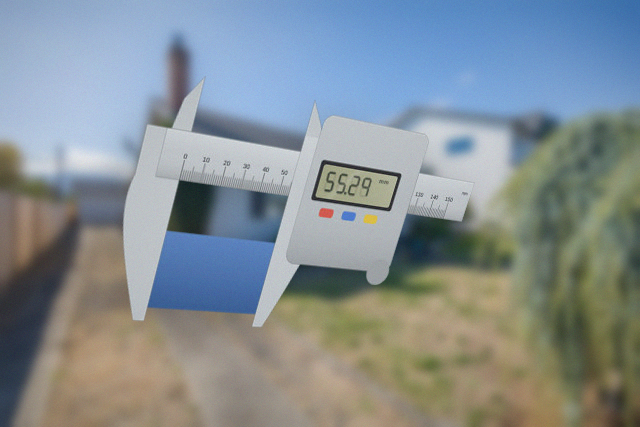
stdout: 55.29 (mm)
